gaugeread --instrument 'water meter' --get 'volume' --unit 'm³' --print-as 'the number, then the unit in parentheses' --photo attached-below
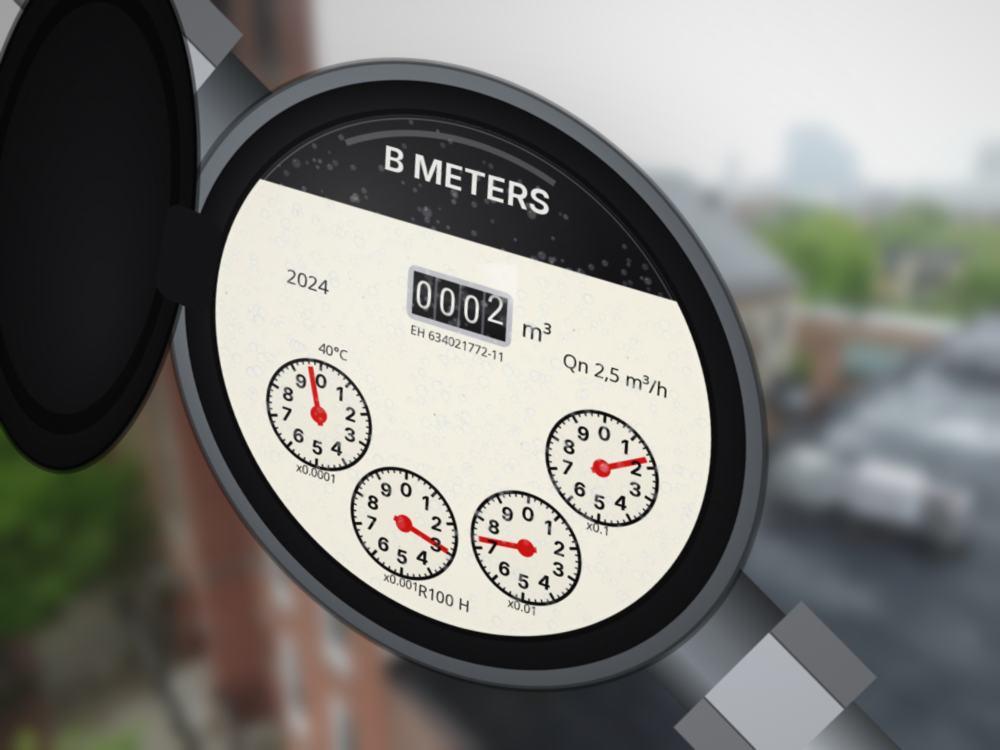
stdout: 2.1729 (m³)
